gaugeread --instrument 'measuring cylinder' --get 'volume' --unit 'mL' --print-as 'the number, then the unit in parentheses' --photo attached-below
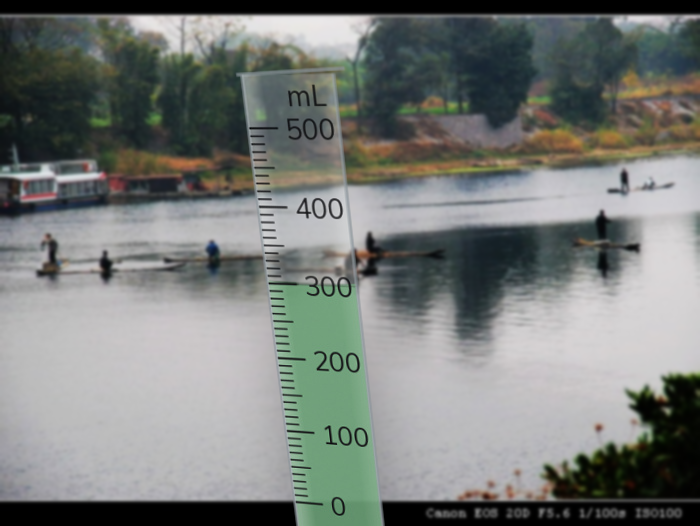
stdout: 300 (mL)
